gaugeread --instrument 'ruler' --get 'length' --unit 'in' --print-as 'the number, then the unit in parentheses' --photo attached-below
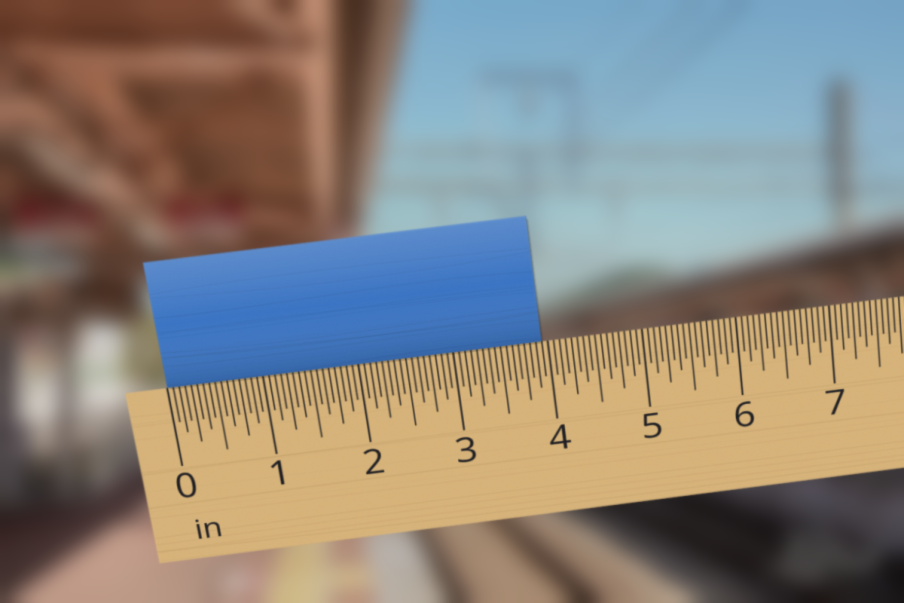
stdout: 3.9375 (in)
